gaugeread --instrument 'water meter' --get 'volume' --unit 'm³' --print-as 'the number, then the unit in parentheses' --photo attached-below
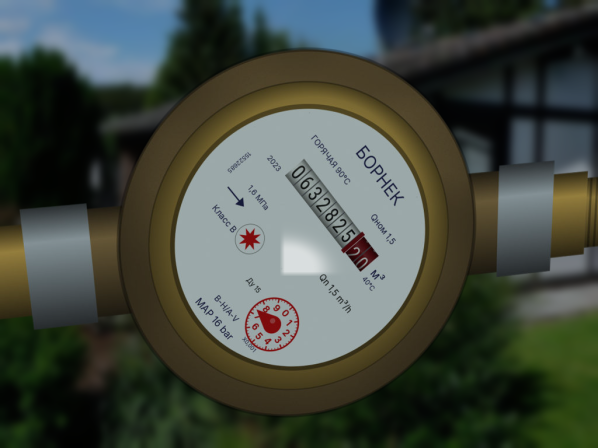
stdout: 632825.197 (m³)
